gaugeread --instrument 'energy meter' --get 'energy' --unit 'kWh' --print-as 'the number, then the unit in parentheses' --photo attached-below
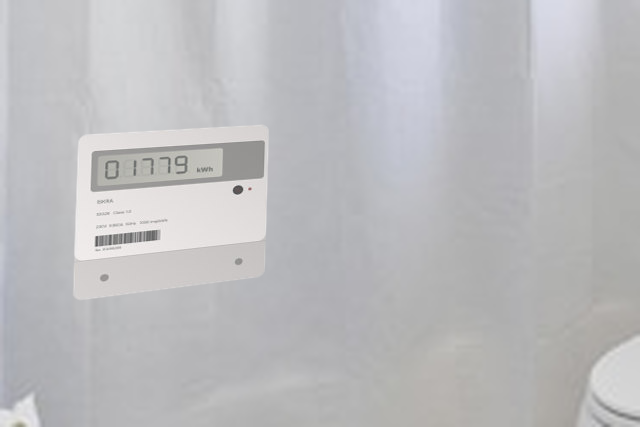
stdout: 1779 (kWh)
